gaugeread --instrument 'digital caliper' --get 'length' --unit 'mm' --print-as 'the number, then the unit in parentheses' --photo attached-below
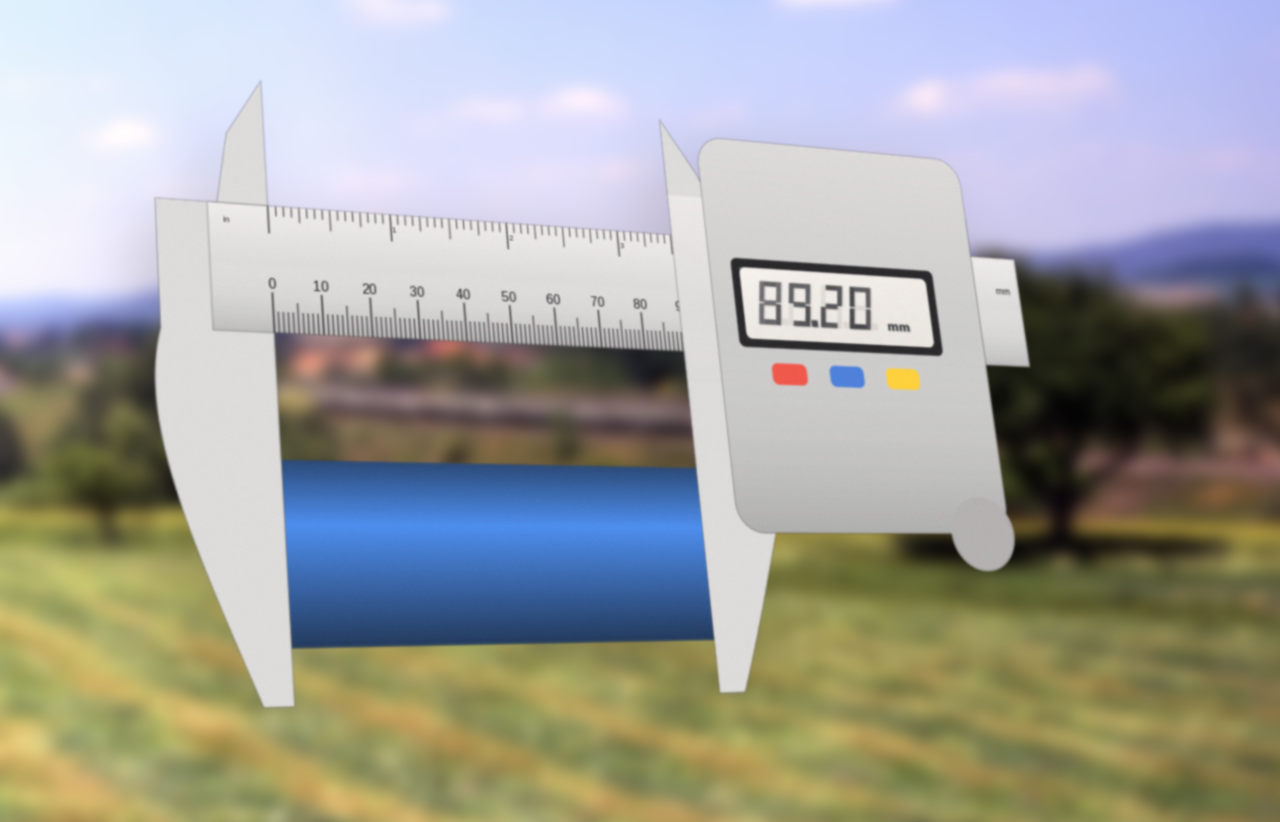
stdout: 89.20 (mm)
